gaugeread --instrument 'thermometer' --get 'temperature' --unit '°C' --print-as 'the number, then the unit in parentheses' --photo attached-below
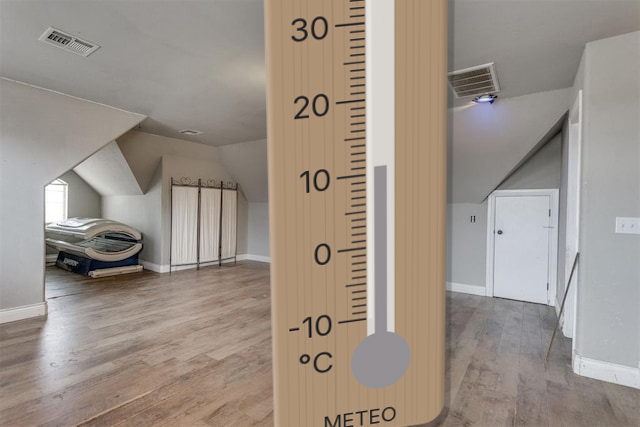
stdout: 11 (°C)
